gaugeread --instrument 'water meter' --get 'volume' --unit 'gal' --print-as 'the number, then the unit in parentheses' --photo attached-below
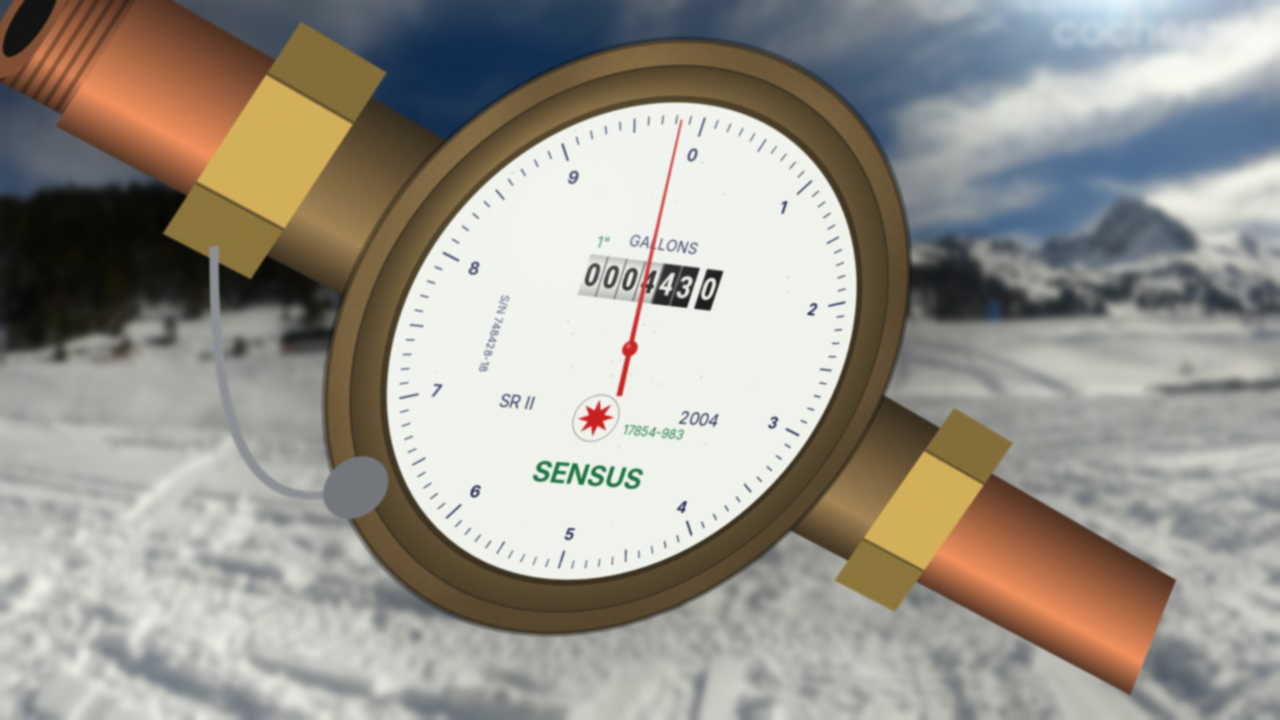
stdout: 4429.8 (gal)
